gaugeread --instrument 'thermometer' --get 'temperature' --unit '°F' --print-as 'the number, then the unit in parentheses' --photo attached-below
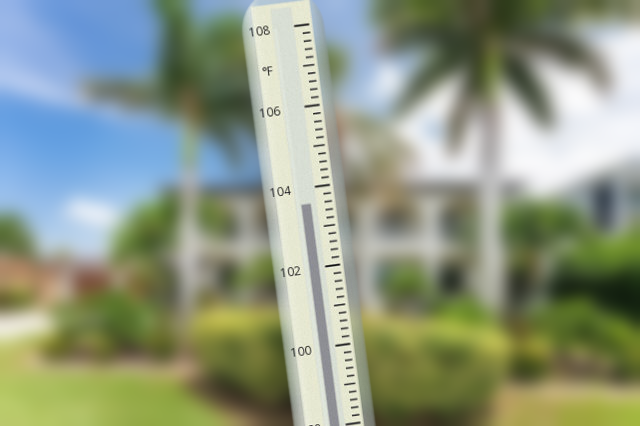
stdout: 103.6 (°F)
